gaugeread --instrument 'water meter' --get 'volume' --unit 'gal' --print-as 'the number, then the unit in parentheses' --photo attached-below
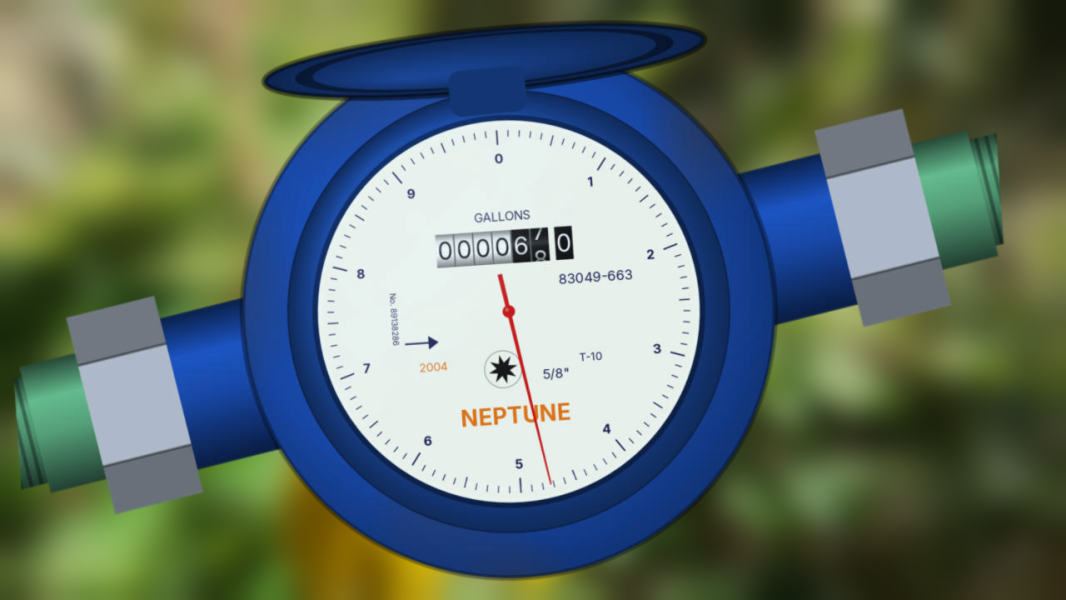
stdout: 674.7 (gal)
